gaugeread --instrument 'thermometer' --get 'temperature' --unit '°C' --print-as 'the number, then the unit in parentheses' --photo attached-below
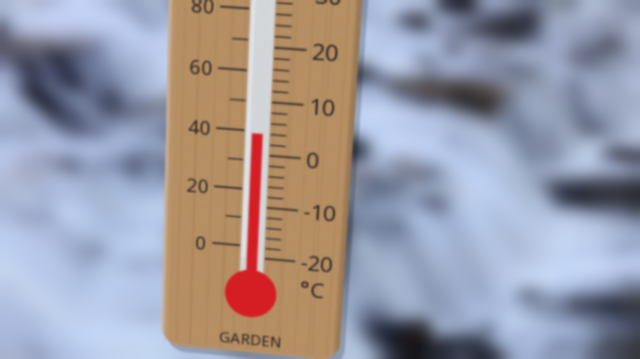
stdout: 4 (°C)
